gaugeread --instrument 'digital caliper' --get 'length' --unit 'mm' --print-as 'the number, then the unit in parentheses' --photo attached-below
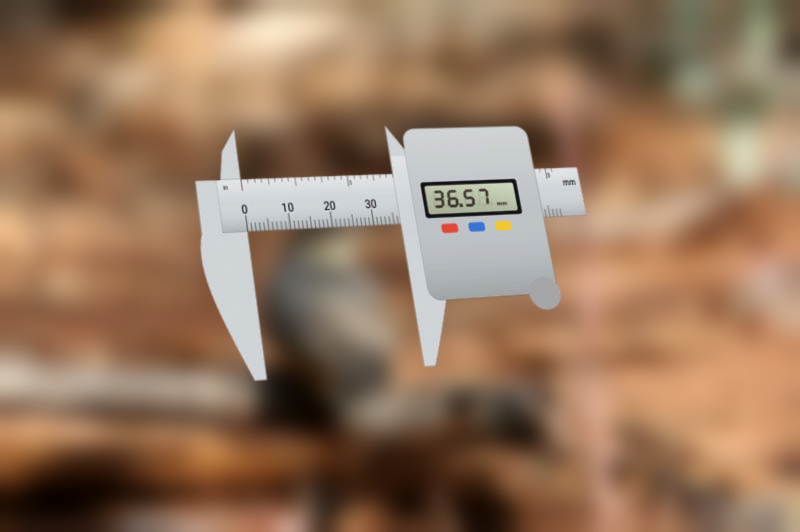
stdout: 36.57 (mm)
